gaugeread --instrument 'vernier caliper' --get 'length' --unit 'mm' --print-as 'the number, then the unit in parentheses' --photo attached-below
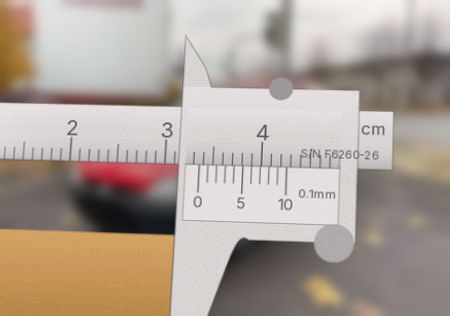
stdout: 33.6 (mm)
